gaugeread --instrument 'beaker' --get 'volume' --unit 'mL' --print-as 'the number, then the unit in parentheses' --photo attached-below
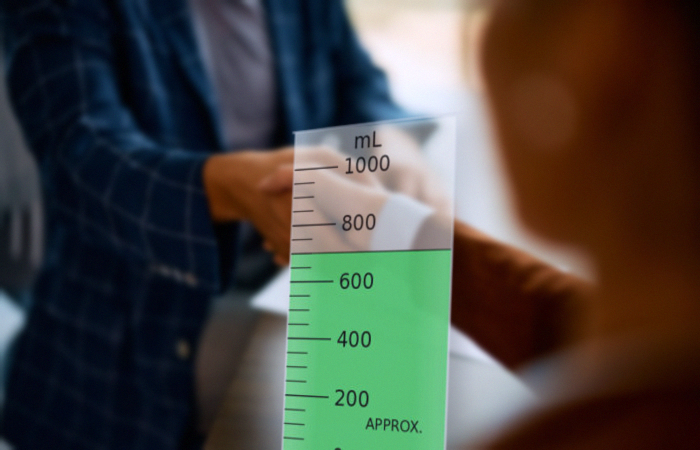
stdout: 700 (mL)
